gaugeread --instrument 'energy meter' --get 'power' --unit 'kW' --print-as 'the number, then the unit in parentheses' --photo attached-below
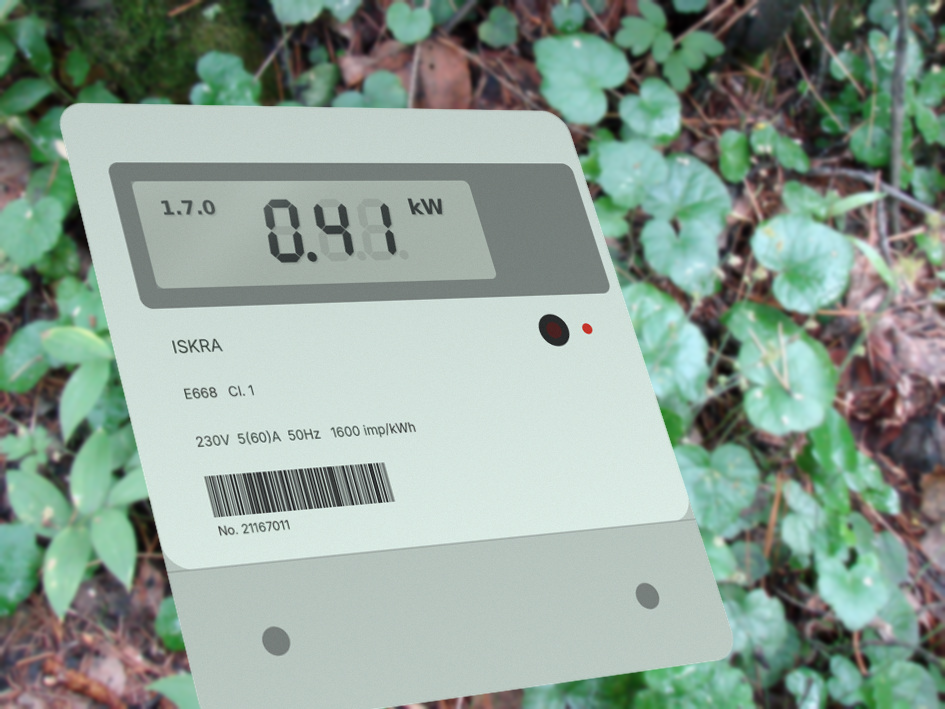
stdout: 0.41 (kW)
